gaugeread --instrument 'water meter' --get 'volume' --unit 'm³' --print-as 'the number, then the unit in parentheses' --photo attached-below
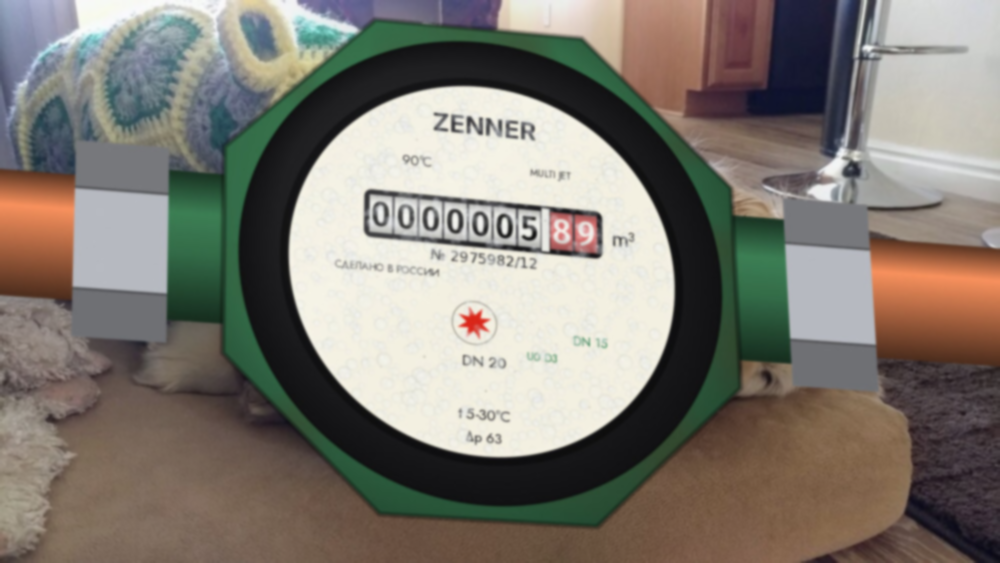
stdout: 5.89 (m³)
